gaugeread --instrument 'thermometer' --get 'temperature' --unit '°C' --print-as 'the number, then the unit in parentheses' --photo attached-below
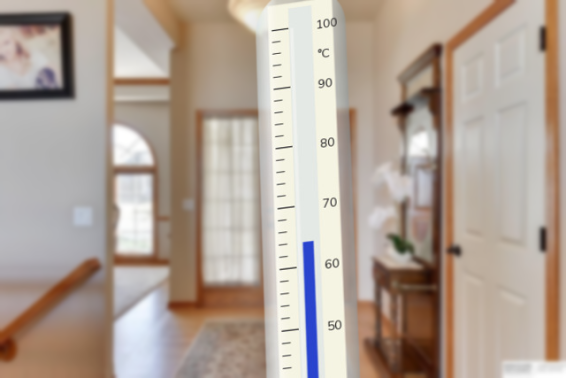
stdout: 64 (°C)
